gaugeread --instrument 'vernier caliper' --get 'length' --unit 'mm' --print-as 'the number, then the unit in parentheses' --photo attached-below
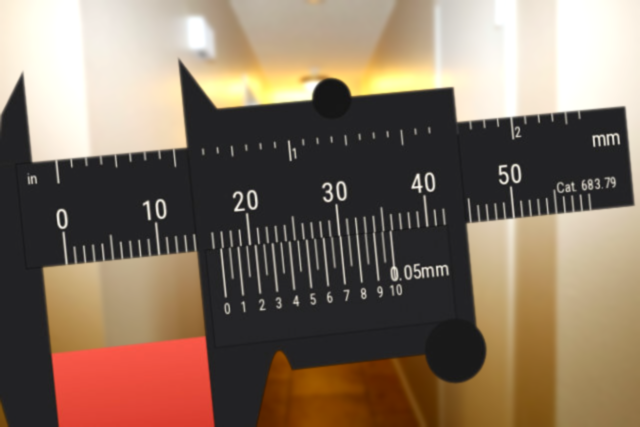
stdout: 16.8 (mm)
